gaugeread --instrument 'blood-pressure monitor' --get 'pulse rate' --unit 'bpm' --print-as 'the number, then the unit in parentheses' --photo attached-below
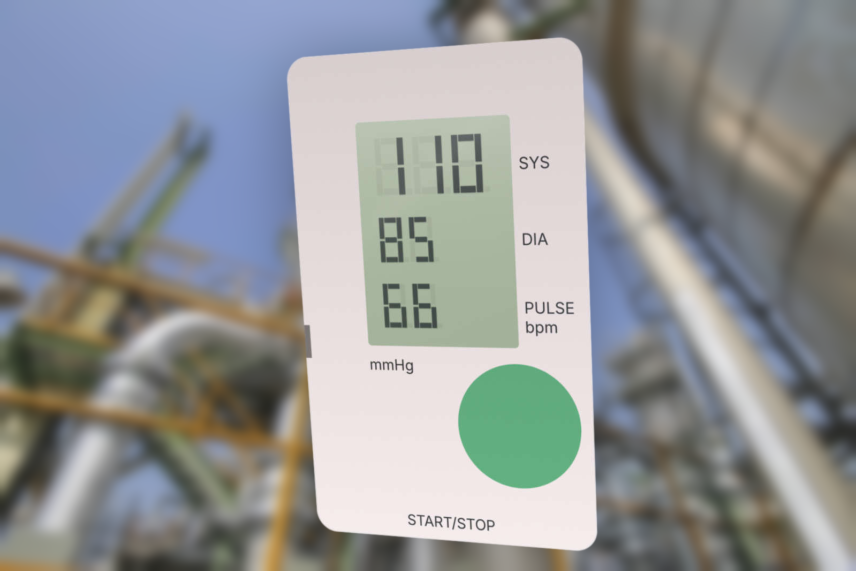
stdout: 66 (bpm)
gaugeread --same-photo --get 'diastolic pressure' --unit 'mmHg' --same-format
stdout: 85 (mmHg)
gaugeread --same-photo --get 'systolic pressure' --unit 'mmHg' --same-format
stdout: 110 (mmHg)
